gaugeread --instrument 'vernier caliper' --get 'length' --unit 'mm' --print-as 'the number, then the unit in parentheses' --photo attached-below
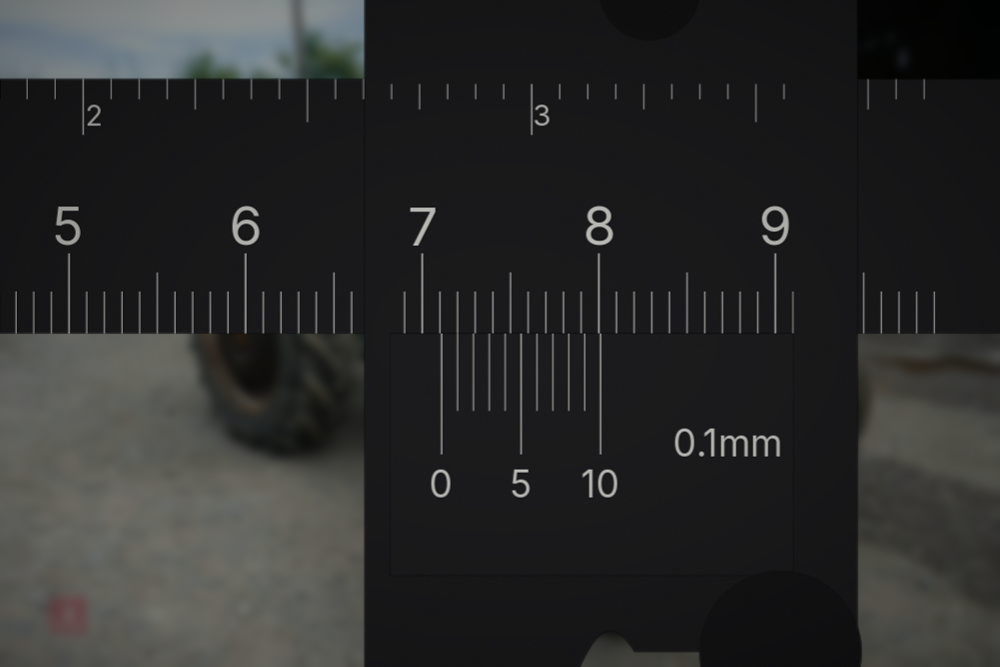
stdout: 71.1 (mm)
